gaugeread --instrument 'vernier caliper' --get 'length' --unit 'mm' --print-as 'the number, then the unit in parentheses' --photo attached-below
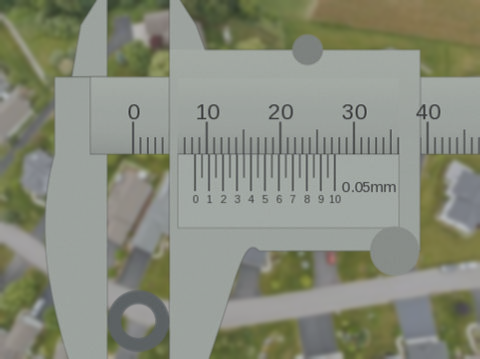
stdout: 8.4 (mm)
